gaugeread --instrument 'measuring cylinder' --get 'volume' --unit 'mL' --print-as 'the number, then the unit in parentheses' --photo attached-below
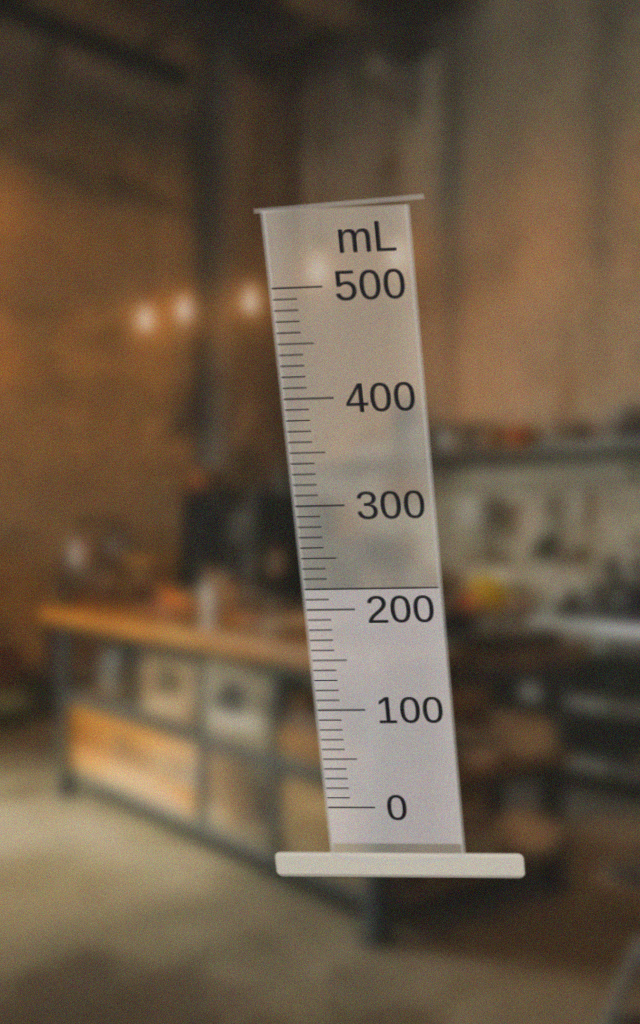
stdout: 220 (mL)
